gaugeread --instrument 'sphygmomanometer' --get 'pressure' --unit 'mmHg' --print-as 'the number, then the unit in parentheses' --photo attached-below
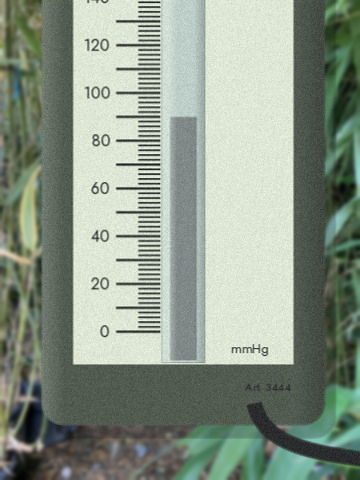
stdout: 90 (mmHg)
